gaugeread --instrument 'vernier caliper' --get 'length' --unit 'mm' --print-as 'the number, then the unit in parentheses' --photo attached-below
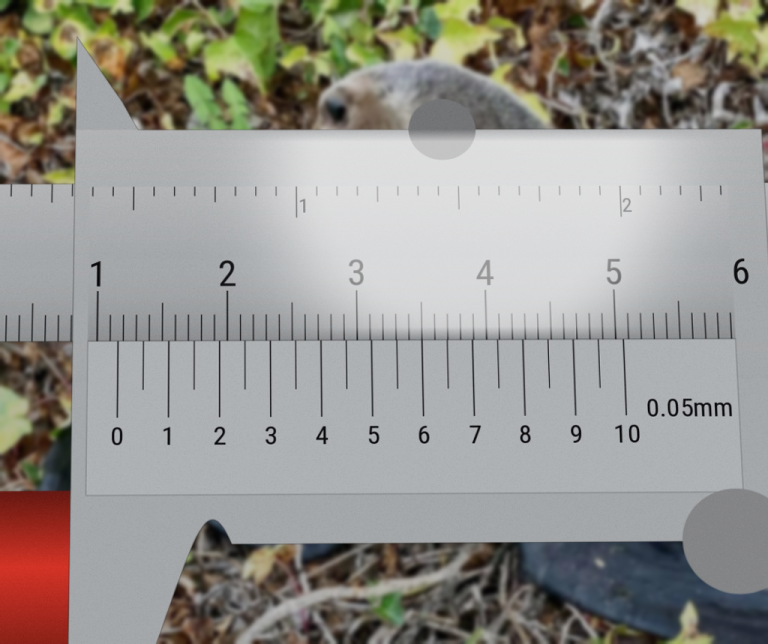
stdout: 11.6 (mm)
